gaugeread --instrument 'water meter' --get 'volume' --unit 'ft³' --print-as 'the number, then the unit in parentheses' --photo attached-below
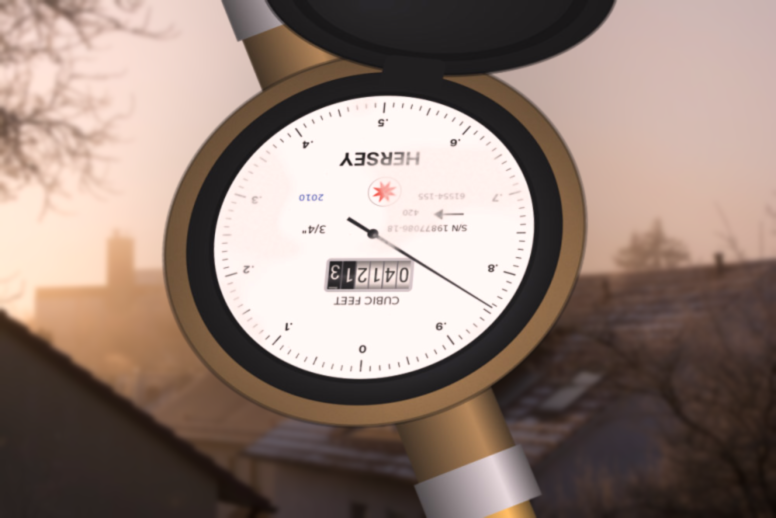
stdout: 41212.84 (ft³)
